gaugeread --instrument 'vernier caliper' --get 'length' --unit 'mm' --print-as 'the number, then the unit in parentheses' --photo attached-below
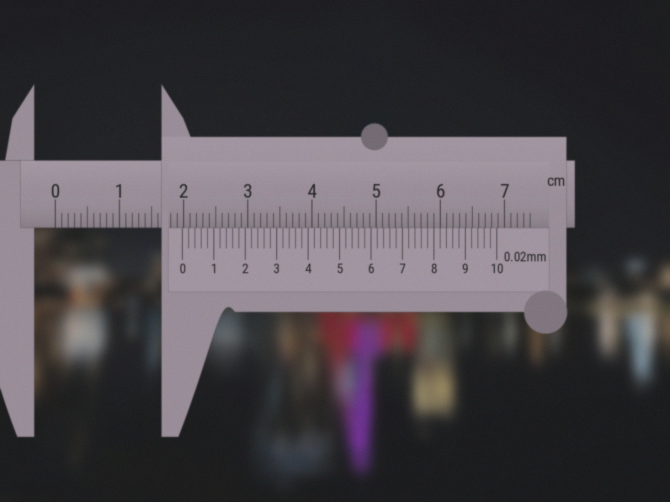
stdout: 19.8 (mm)
